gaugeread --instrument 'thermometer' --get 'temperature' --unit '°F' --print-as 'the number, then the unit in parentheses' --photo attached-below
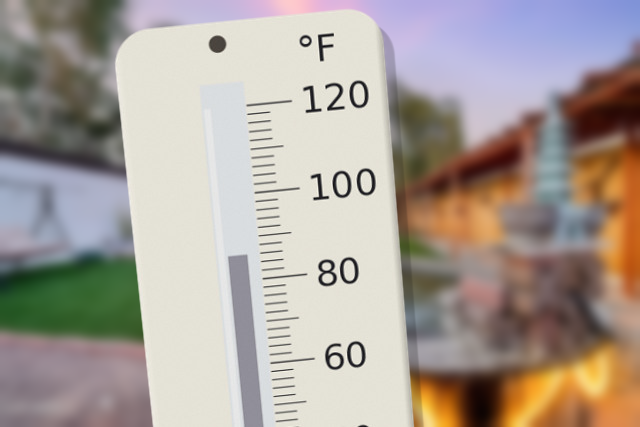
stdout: 86 (°F)
